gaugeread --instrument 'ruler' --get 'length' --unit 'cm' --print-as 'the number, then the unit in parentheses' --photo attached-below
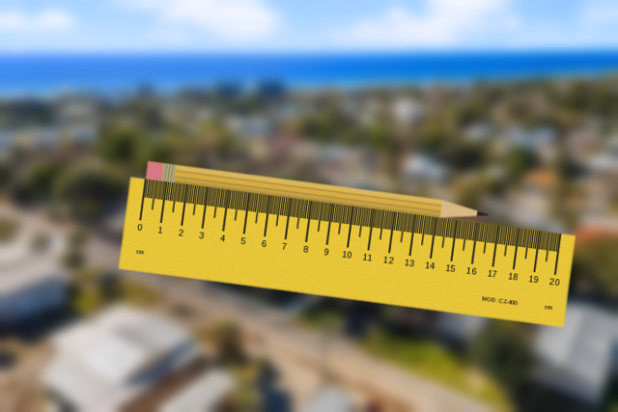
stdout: 16.5 (cm)
